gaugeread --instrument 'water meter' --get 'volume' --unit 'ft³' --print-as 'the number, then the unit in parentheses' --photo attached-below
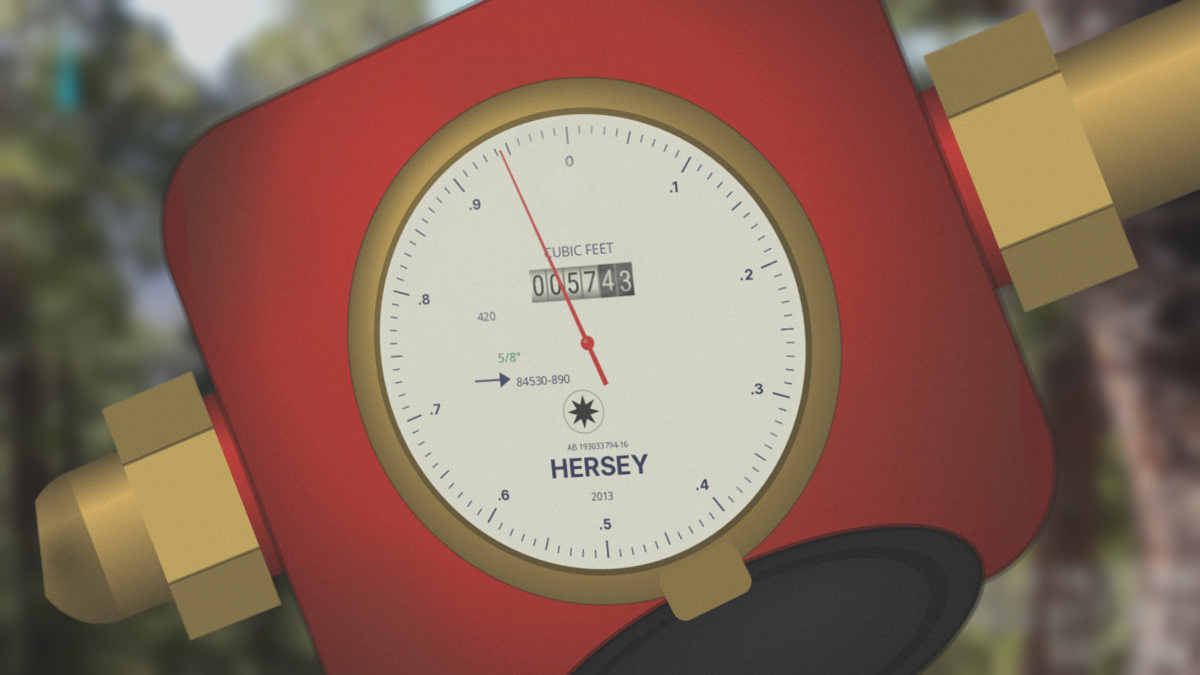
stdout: 5742.94 (ft³)
